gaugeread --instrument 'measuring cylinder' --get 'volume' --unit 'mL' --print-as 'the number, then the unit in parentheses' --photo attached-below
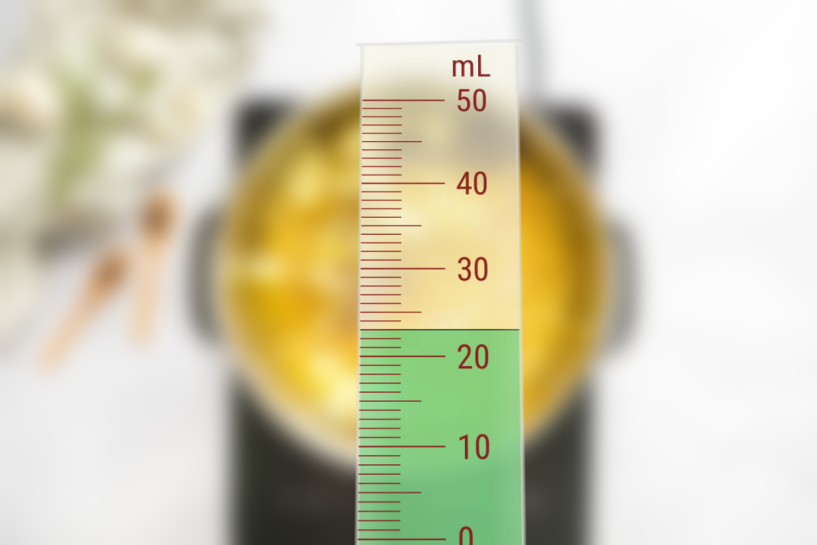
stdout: 23 (mL)
